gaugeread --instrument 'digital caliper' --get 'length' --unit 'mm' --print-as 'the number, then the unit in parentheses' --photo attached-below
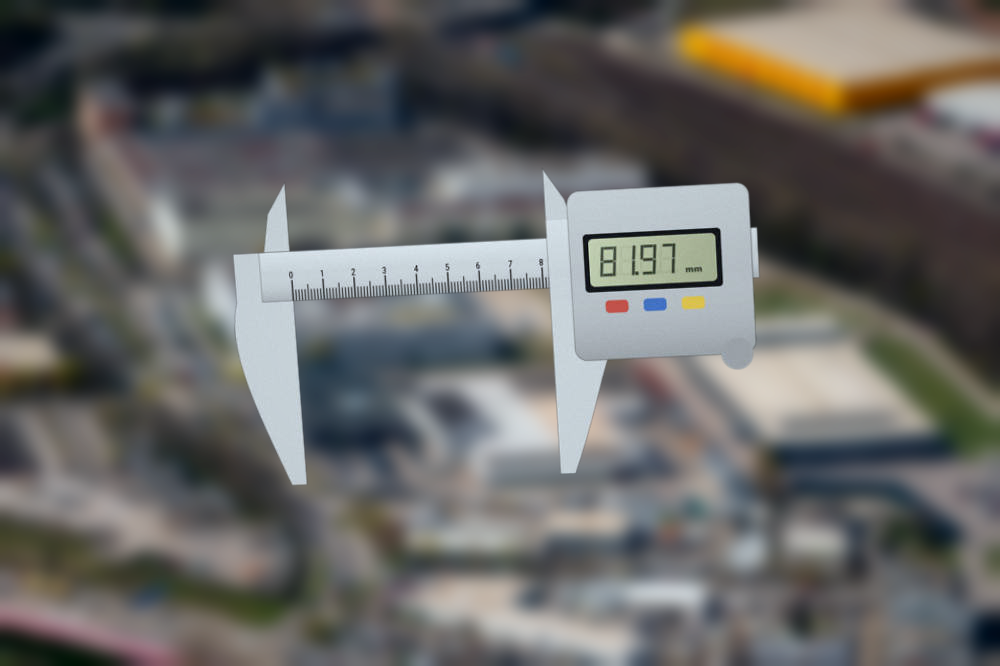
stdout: 81.97 (mm)
